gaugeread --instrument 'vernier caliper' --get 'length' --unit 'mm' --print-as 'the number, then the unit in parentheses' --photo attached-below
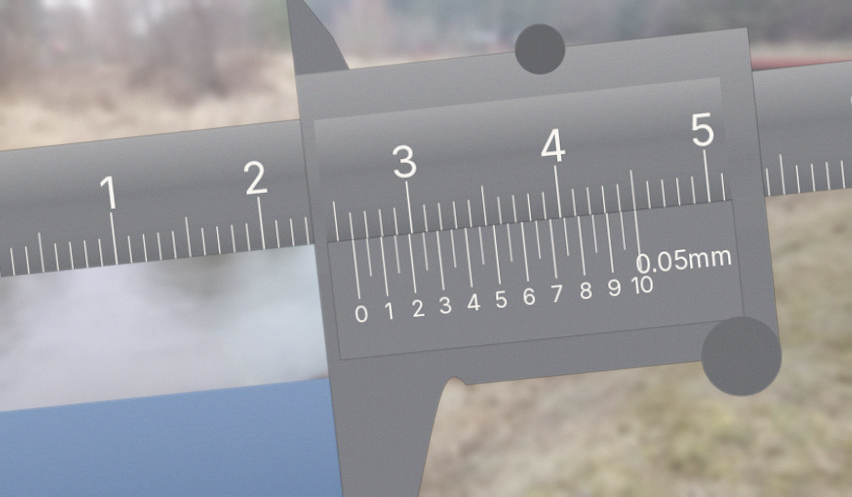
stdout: 26.0 (mm)
